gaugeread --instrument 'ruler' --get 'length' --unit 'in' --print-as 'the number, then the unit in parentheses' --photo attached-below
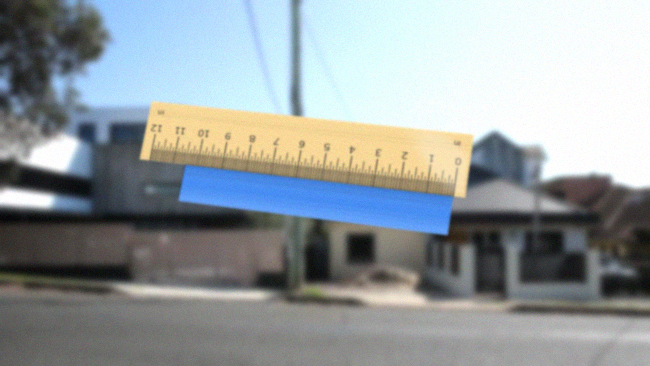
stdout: 10.5 (in)
